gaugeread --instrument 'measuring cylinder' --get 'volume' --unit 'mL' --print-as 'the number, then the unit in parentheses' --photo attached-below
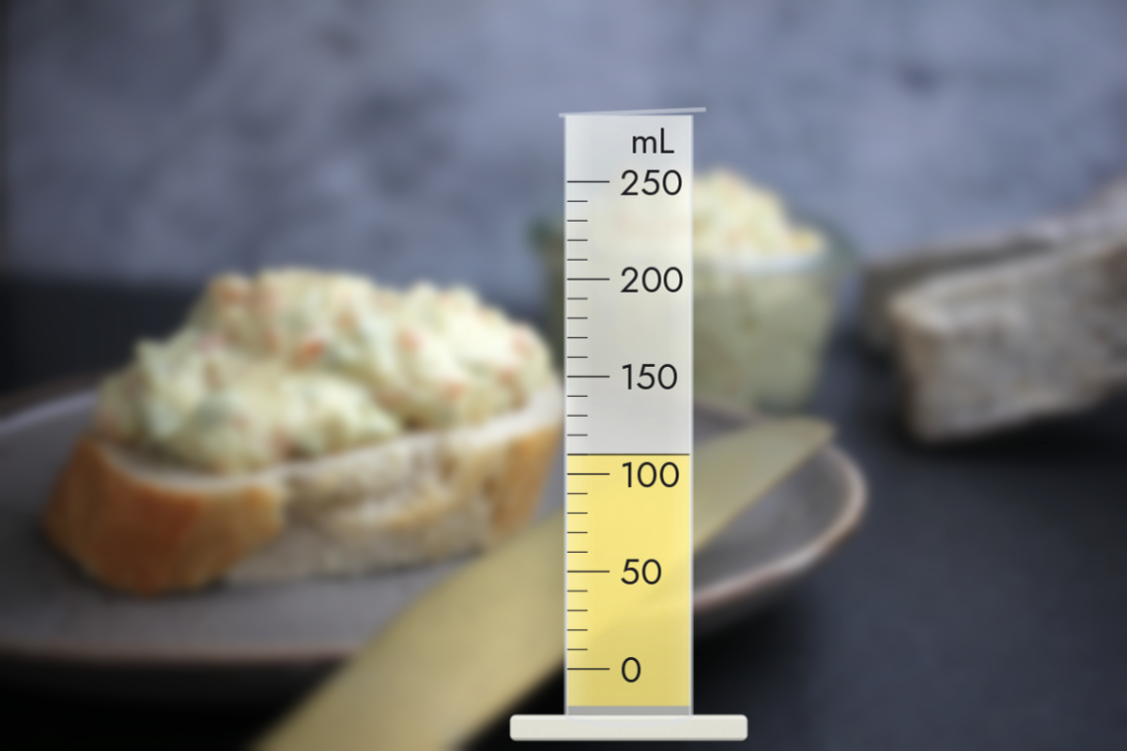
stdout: 110 (mL)
